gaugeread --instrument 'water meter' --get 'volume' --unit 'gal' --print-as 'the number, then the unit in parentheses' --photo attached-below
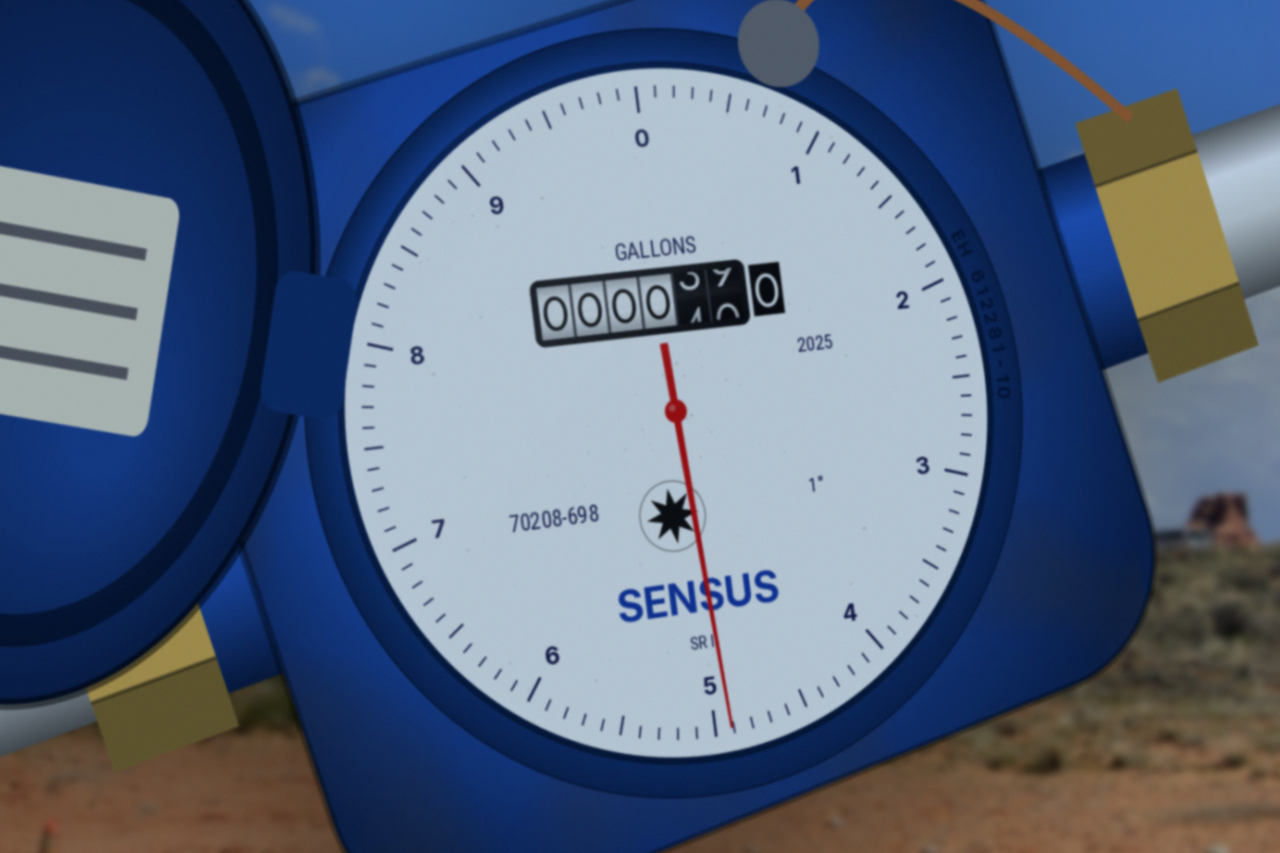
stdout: 394.9 (gal)
